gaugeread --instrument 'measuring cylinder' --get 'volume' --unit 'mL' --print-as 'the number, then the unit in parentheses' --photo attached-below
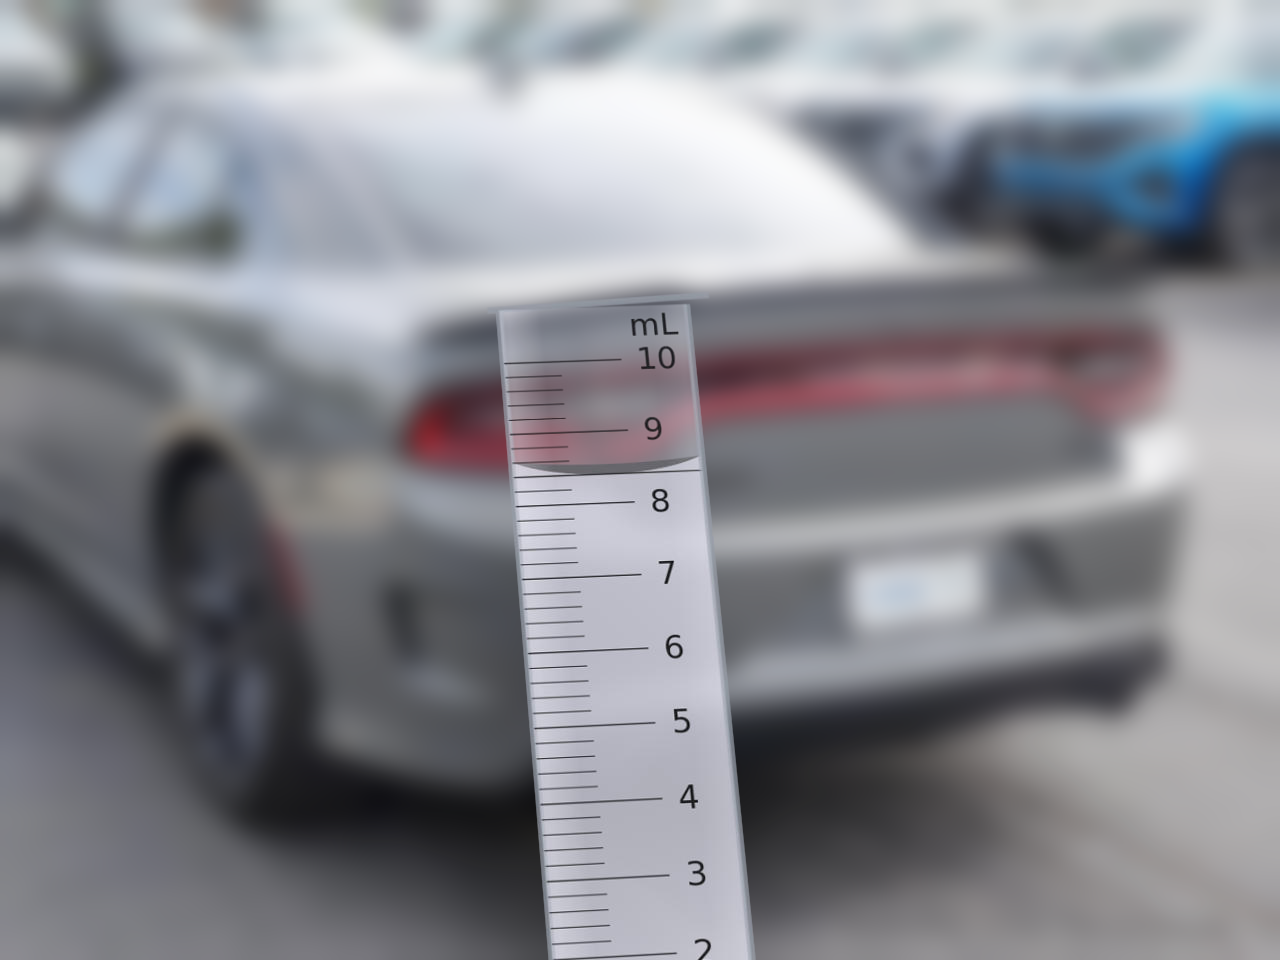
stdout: 8.4 (mL)
